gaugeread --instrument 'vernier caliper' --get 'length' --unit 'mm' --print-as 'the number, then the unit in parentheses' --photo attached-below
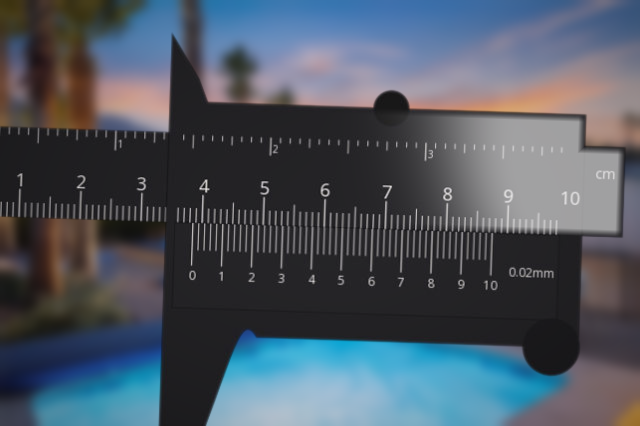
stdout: 38.5 (mm)
